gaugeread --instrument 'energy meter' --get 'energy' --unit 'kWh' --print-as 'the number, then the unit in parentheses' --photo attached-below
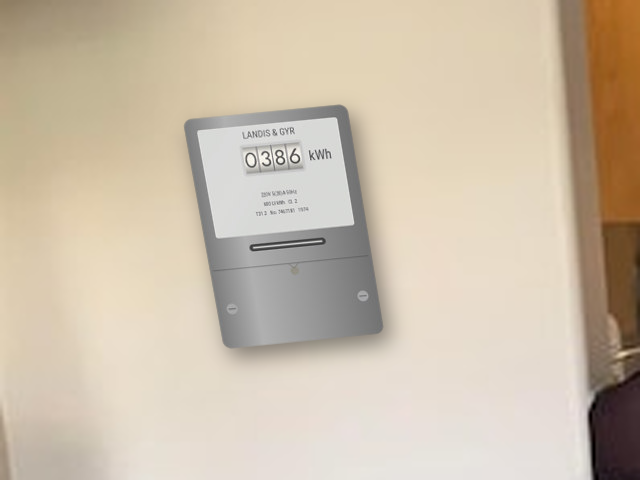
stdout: 386 (kWh)
